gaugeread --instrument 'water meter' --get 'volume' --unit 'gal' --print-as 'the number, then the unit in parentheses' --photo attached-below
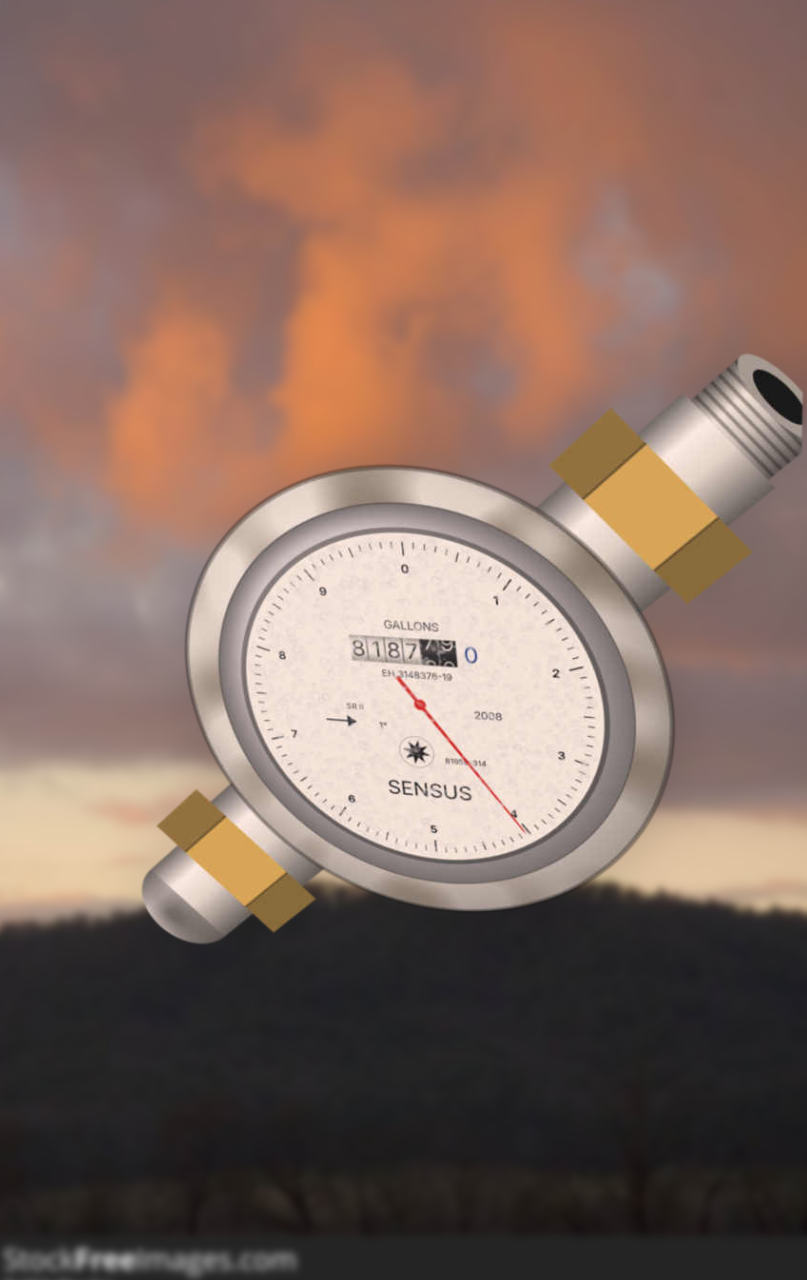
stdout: 8187794.0 (gal)
